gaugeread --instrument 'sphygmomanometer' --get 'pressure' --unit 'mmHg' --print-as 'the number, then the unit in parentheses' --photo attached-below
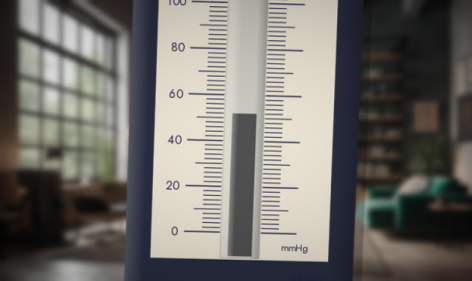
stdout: 52 (mmHg)
